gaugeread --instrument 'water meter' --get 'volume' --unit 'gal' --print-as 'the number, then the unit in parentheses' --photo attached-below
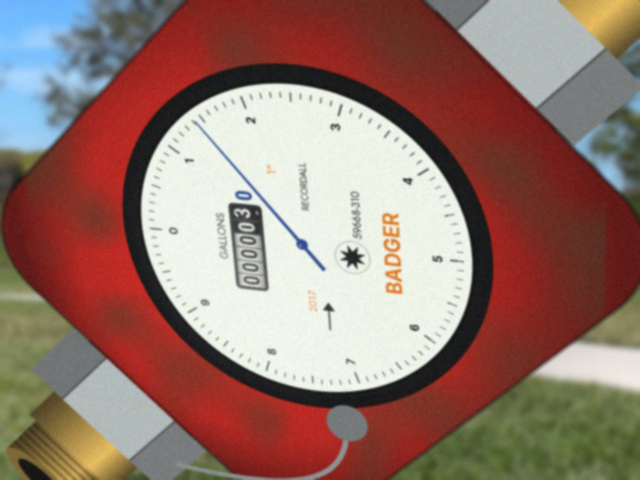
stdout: 31.4 (gal)
